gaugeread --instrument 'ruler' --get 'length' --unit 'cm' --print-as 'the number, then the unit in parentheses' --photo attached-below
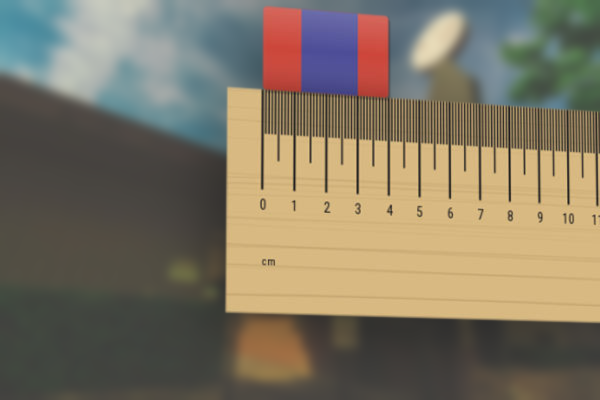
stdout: 4 (cm)
